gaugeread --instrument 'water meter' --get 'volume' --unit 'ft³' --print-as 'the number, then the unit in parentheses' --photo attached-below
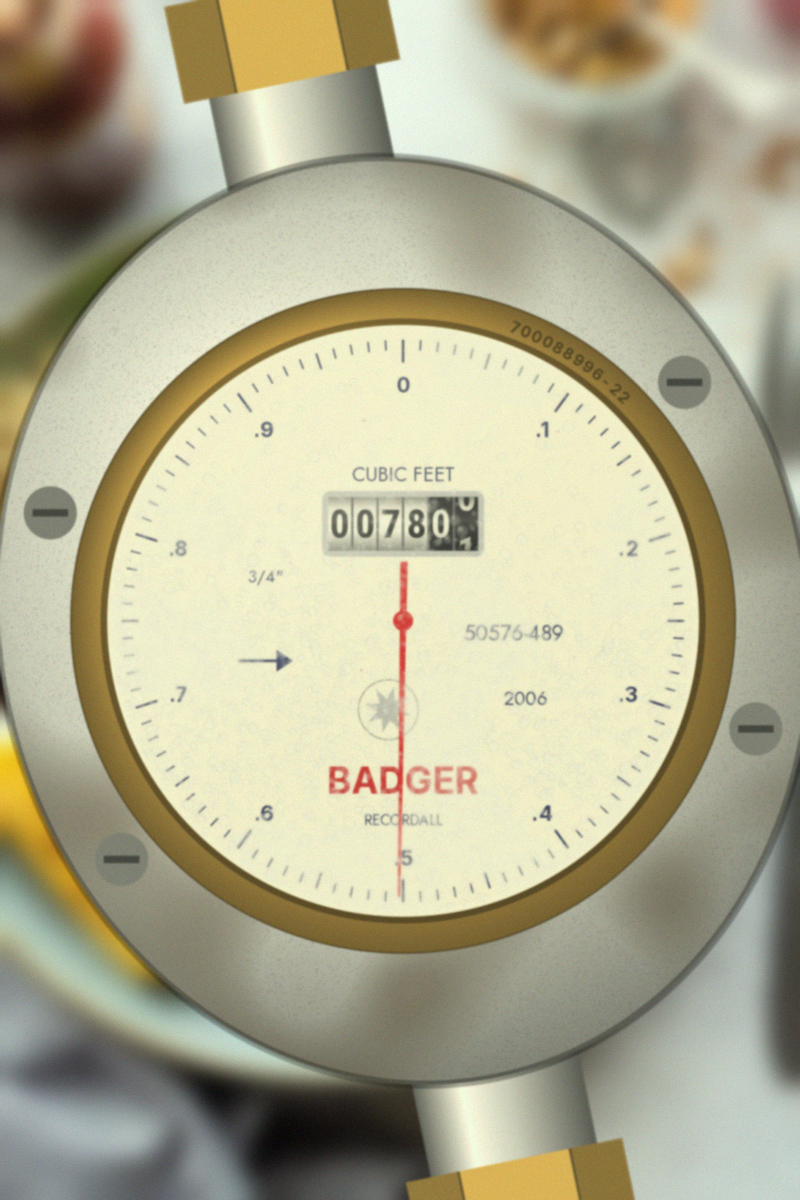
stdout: 7800.50 (ft³)
